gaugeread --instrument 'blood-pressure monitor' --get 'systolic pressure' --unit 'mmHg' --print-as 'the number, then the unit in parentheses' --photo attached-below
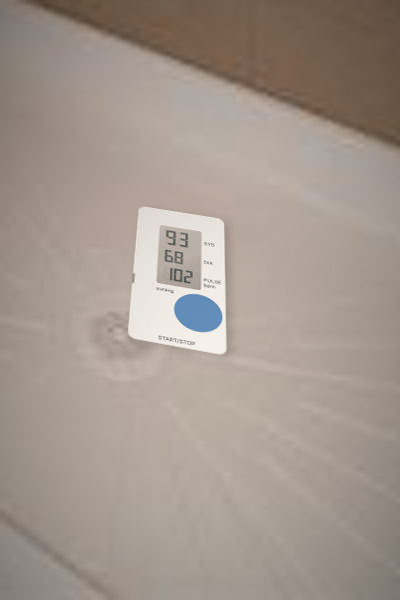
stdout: 93 (mmHg)
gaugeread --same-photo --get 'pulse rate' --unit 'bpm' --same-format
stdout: 102 (bpm)
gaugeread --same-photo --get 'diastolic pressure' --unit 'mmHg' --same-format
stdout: 68 (mmHg)
